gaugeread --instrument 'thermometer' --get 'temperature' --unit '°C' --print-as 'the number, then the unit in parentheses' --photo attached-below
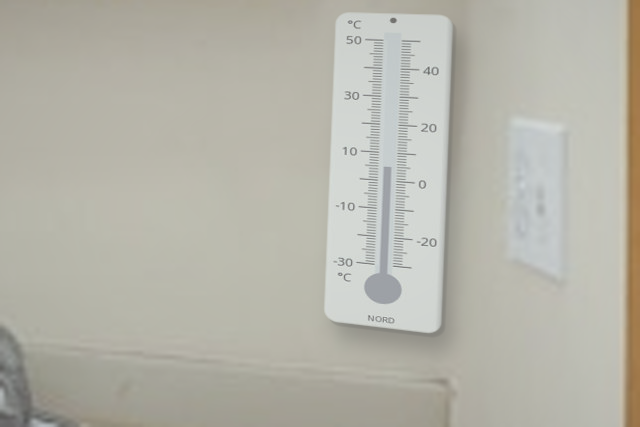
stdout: 5 (°C)
